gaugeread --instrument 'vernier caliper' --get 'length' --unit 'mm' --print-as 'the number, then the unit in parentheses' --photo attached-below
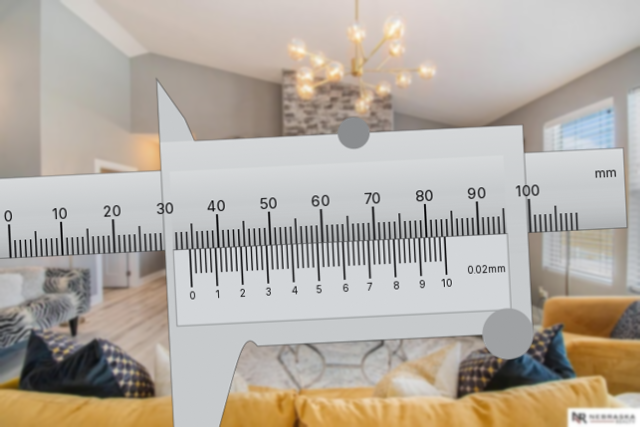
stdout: 34.5 (mm)
